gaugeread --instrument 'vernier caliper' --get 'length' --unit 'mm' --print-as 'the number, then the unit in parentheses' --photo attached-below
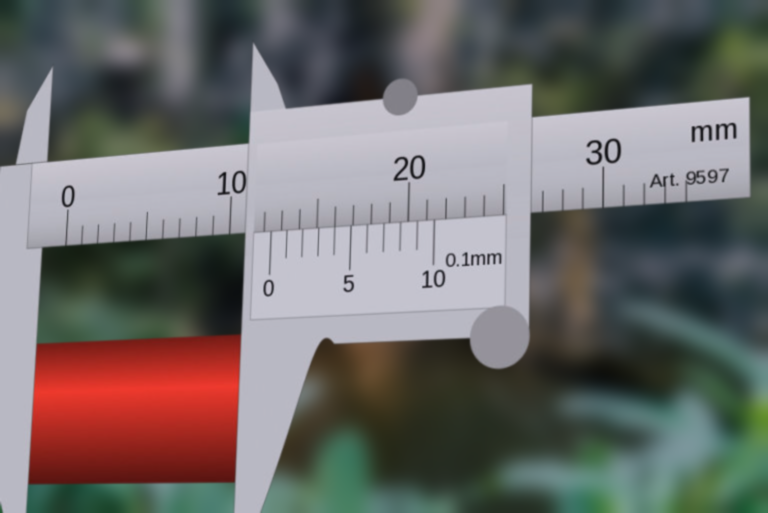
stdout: 12.4 (mm)
